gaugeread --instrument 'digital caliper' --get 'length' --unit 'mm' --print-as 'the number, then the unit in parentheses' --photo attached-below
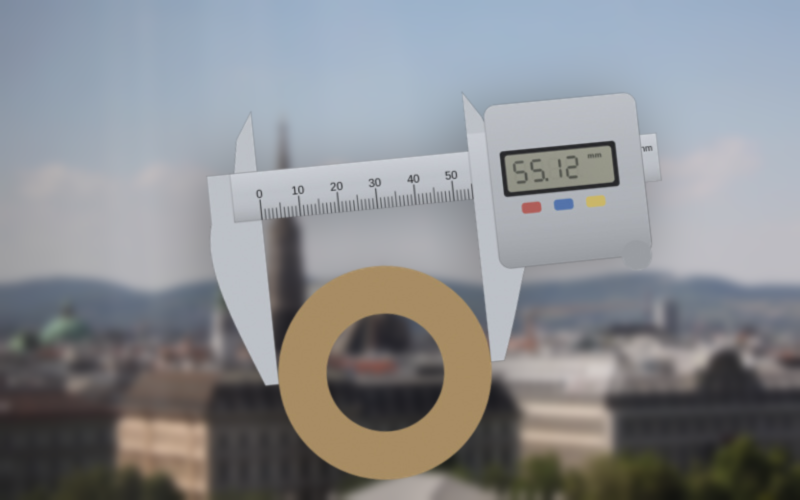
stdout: 55.12 (mm)
